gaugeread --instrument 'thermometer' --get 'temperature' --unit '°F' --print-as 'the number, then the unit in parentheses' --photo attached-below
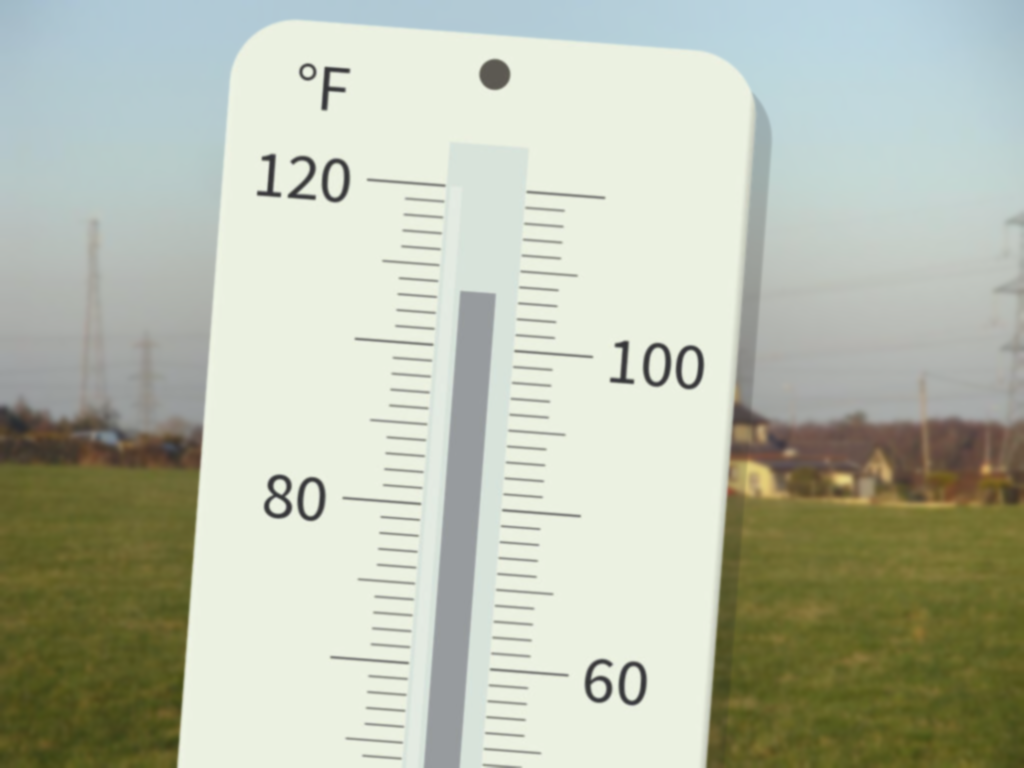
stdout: 107 (°F)
